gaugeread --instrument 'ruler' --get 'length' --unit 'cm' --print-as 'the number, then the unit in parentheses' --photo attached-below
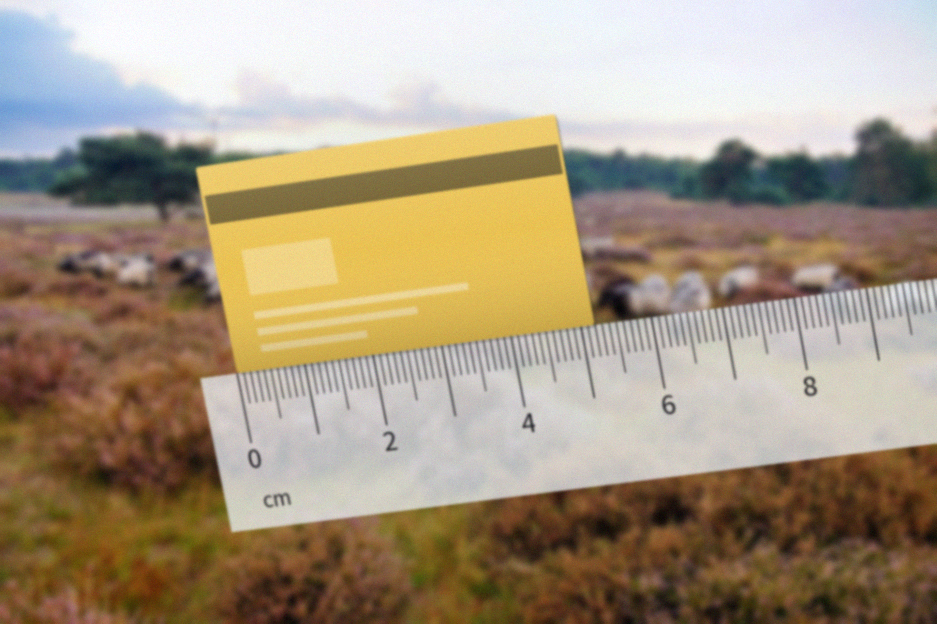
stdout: 5.2 (cm)
